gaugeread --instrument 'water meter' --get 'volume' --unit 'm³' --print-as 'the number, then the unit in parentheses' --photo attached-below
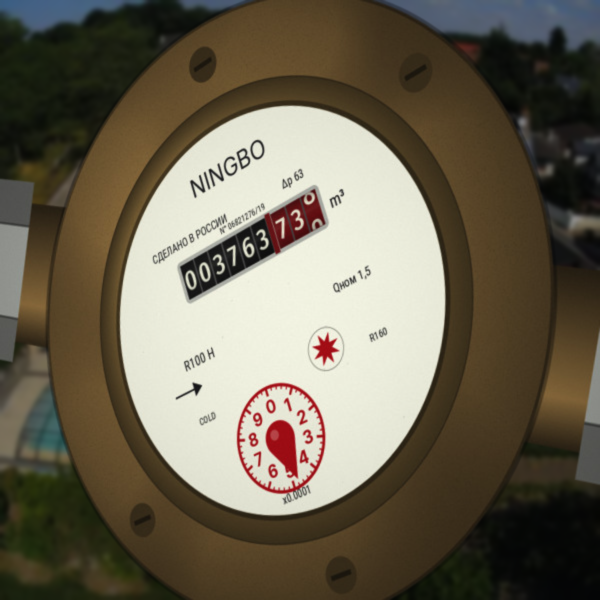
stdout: 3763.7384 (m³)
